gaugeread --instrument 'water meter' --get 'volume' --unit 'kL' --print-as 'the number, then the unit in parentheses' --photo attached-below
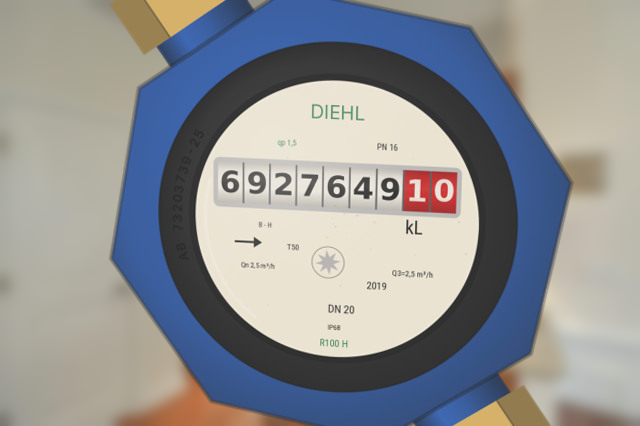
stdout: 6927649.10 (kL)
